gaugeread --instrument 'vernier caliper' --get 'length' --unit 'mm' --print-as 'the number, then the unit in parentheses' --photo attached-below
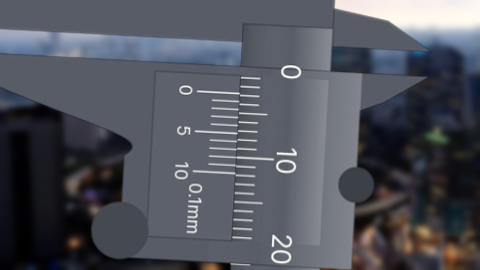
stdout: 2.8 (mm)
